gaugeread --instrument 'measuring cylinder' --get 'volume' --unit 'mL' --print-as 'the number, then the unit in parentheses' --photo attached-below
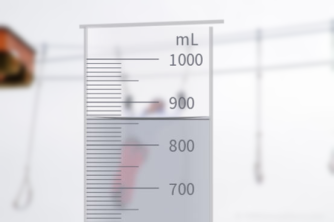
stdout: 860 (mL)
